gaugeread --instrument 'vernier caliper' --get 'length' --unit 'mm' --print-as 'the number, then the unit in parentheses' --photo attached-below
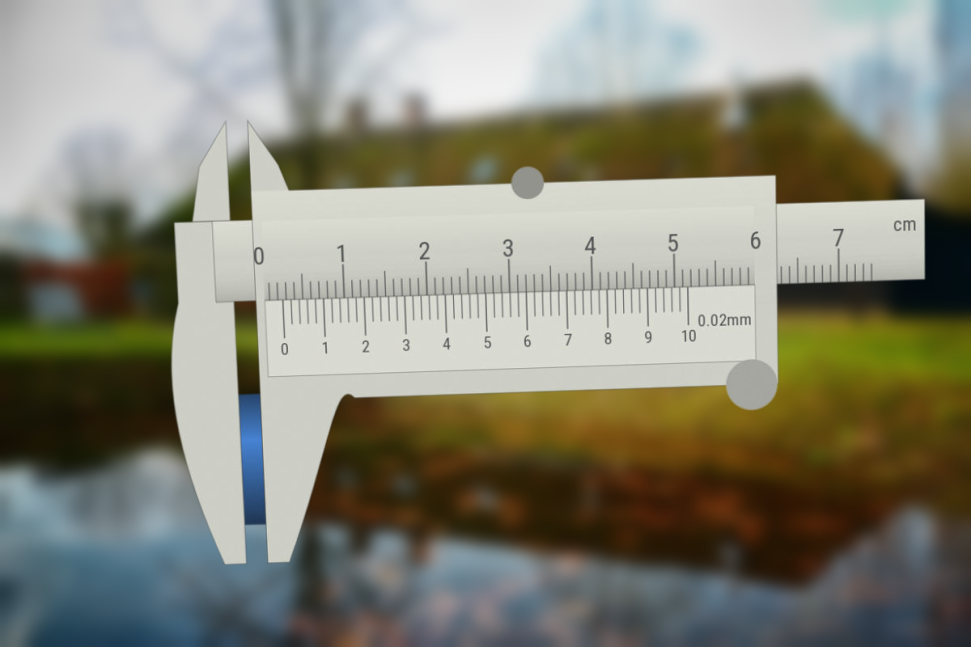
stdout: 2.6 (mm)
